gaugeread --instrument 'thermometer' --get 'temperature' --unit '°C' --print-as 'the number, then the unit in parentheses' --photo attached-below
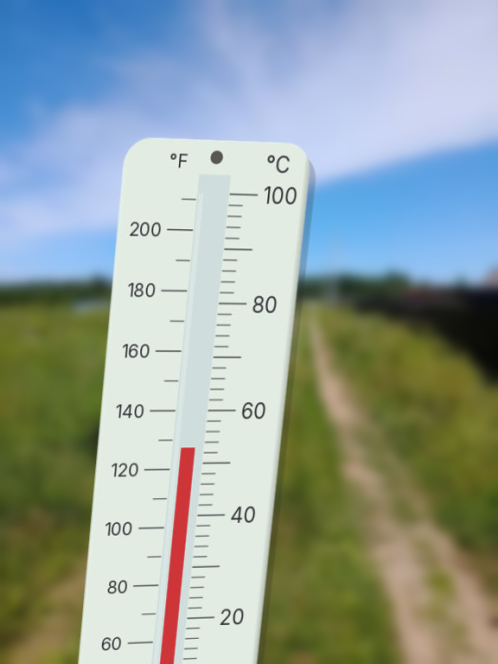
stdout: 53 (°C)
